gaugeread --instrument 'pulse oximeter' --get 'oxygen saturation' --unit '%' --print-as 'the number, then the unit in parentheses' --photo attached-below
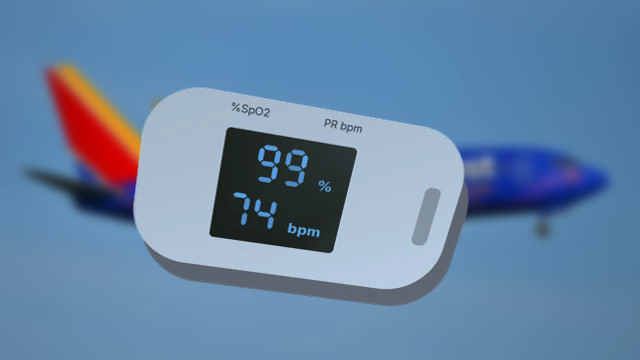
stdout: 99 (%)
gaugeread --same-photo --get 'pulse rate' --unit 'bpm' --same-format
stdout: 74 (bpm)
